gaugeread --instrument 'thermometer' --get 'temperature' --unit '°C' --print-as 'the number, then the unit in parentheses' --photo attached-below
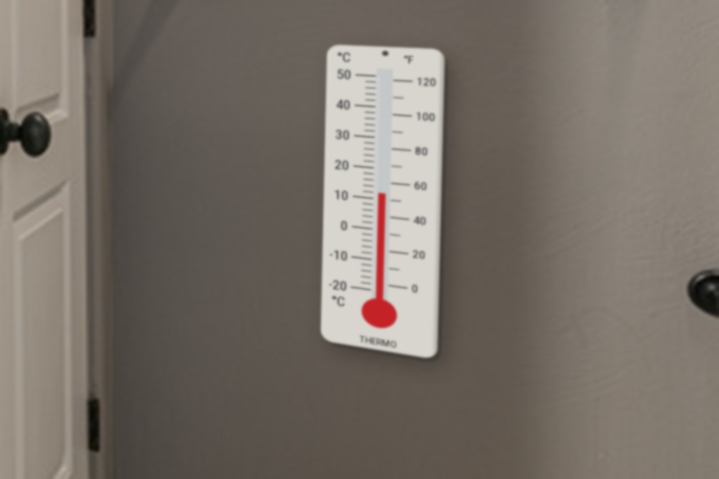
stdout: 12 (°C)
